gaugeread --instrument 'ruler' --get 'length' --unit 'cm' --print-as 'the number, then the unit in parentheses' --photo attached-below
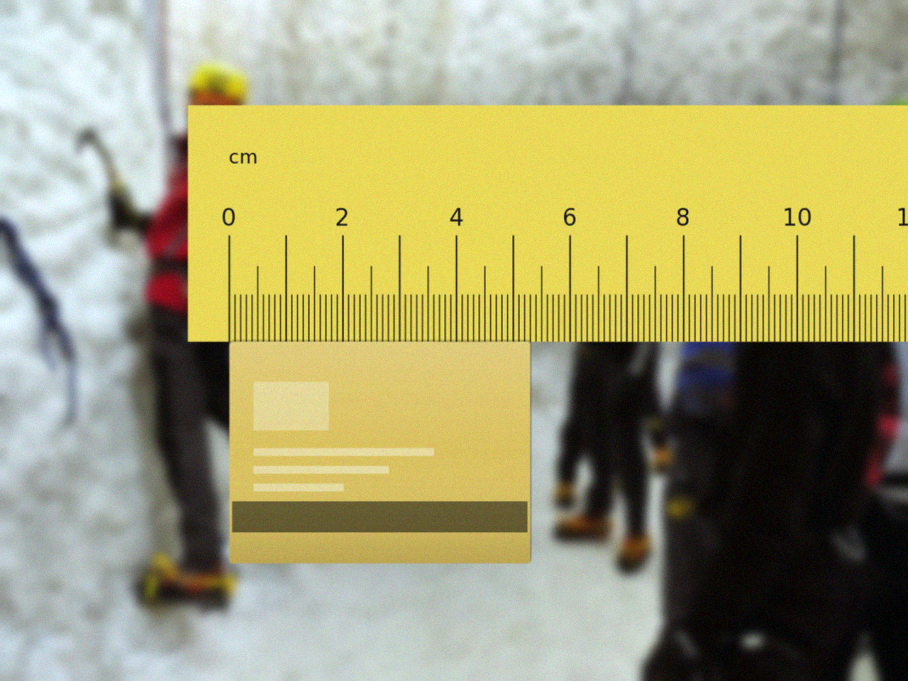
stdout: 5.3 (cm)
